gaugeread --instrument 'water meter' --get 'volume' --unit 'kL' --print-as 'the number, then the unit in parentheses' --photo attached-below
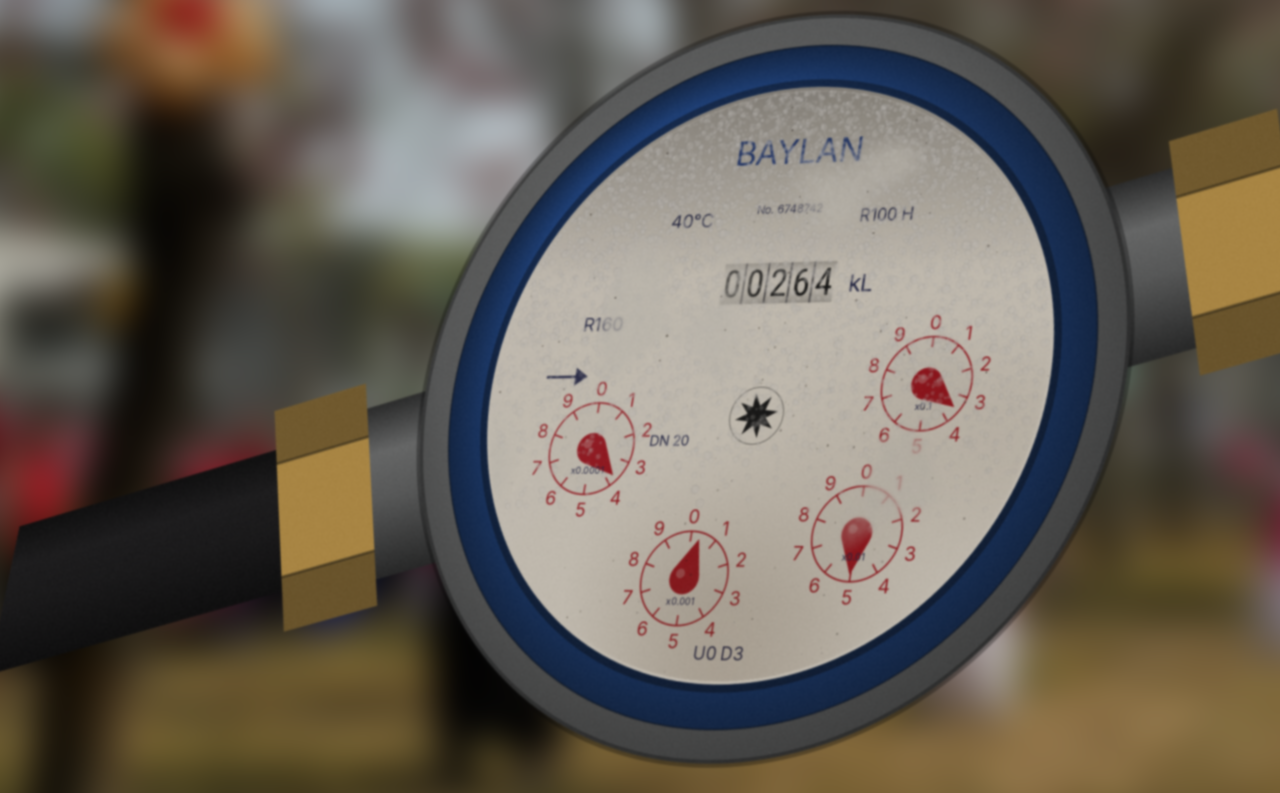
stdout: 264.3503 (kL)
